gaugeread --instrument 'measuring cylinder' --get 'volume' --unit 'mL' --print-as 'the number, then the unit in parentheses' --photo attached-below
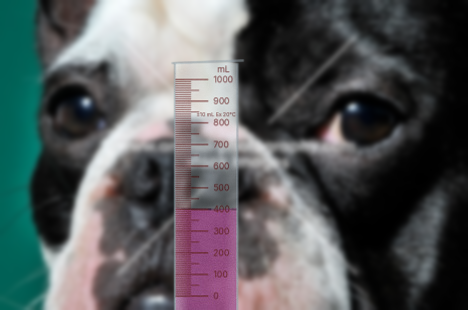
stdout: 400 (mL)
